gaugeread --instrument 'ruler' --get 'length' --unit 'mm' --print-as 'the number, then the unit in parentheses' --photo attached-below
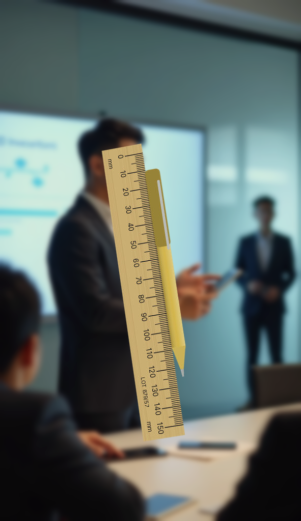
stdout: 115 (mm)
